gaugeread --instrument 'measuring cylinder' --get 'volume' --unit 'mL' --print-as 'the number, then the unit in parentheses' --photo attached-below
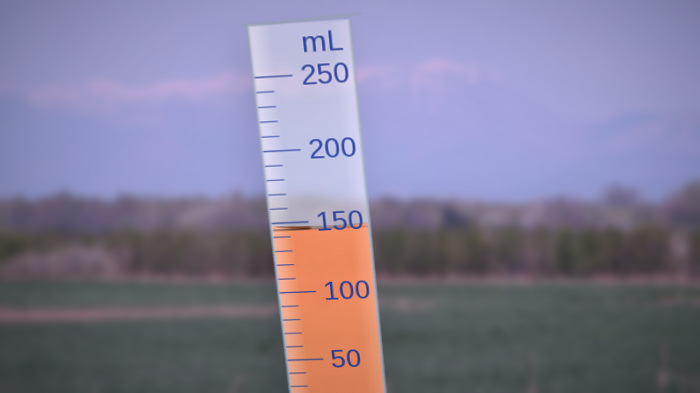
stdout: 145 (mL)
